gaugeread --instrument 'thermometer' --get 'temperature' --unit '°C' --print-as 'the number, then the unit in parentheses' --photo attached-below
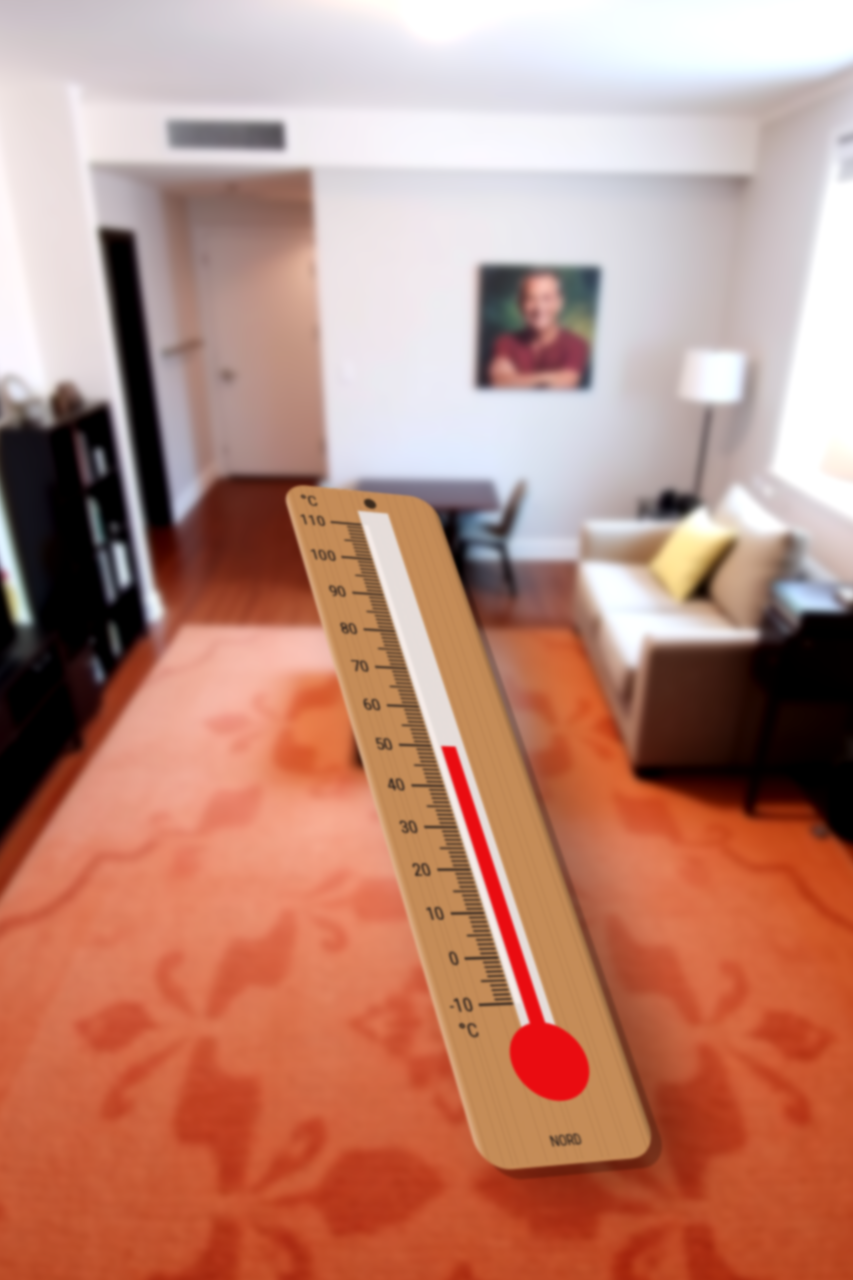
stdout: 50 (°C)
